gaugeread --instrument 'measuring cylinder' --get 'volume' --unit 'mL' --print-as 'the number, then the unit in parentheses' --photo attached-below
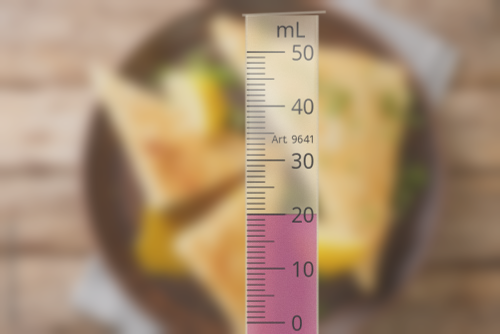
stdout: 20 (mL)
